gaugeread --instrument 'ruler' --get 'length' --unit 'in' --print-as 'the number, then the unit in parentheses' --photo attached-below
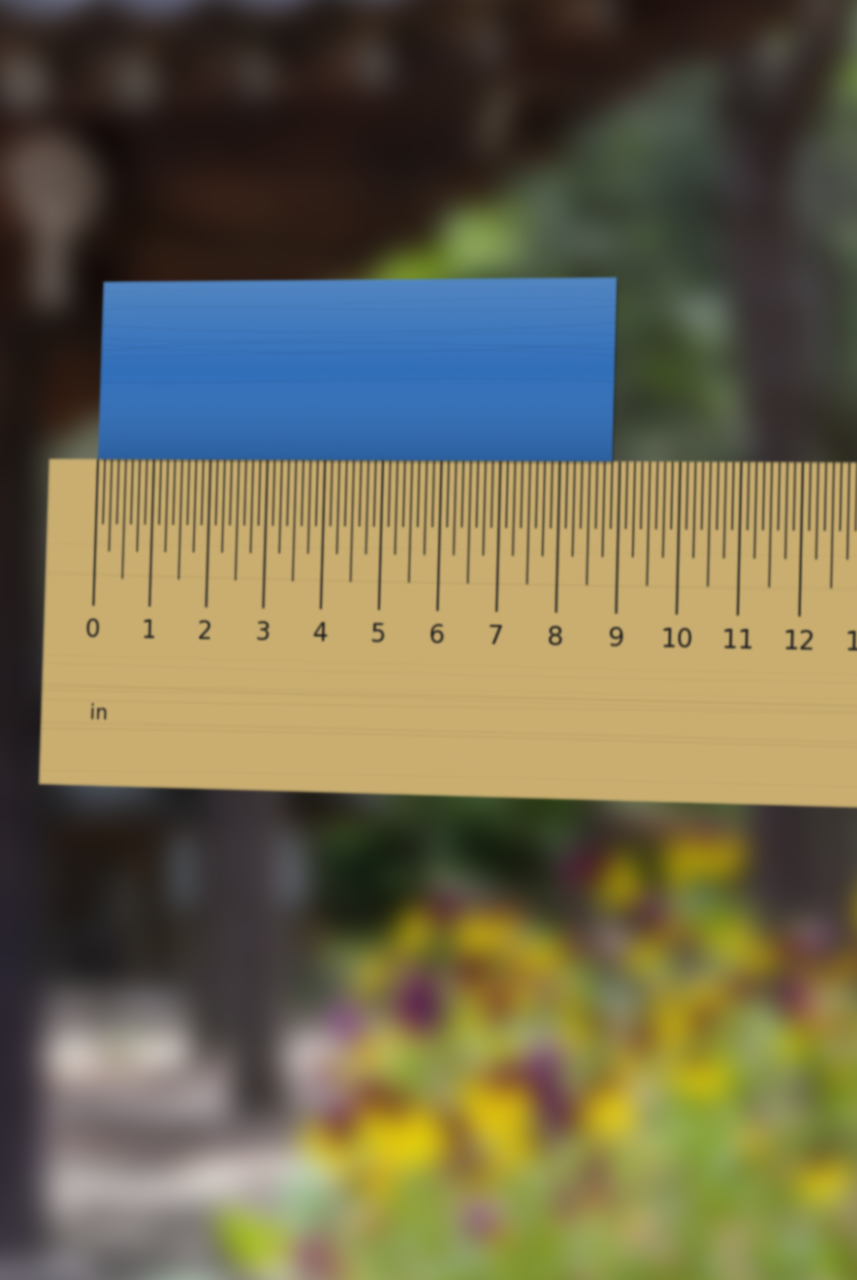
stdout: 8.875 (in)
